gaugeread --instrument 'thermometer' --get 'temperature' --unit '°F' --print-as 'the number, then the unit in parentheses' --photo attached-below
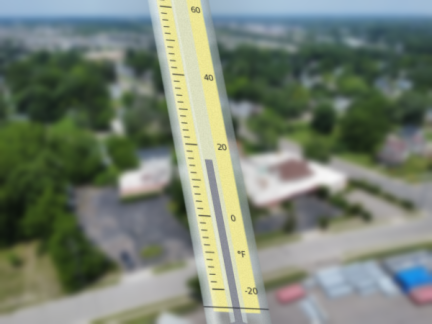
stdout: 16 (°F)
